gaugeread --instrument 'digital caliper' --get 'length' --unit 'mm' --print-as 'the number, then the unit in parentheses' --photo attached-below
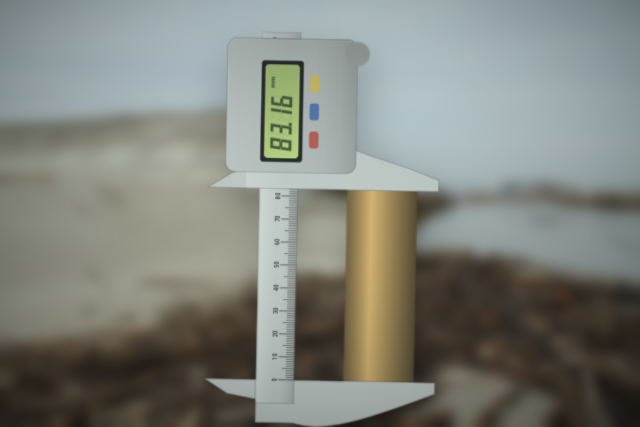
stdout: 83.16 (mm)
